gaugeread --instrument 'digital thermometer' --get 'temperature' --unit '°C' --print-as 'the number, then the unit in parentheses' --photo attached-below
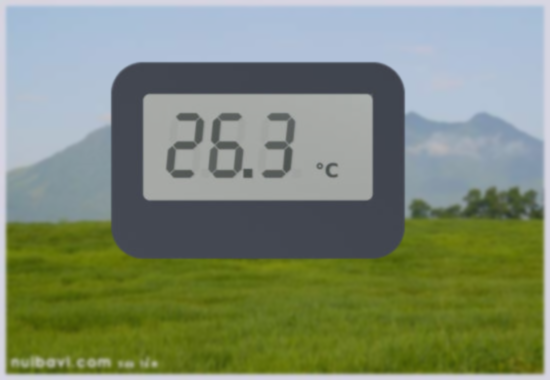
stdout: 26.3 (°C)
